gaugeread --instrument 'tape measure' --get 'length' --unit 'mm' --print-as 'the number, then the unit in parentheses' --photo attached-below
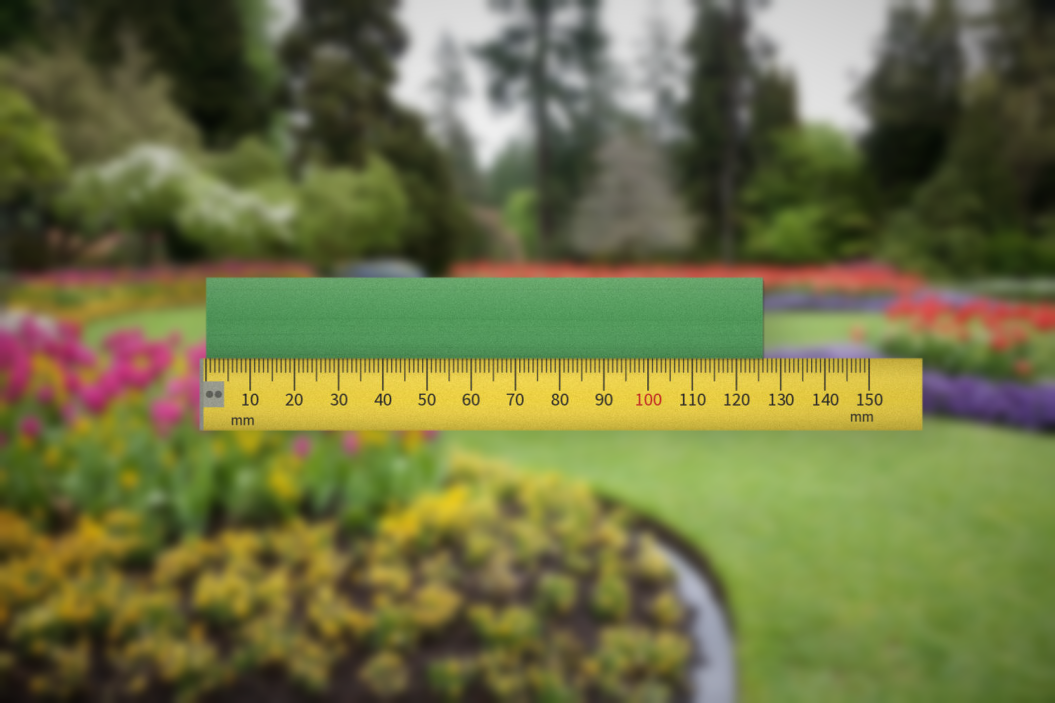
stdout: 126 (mm)
